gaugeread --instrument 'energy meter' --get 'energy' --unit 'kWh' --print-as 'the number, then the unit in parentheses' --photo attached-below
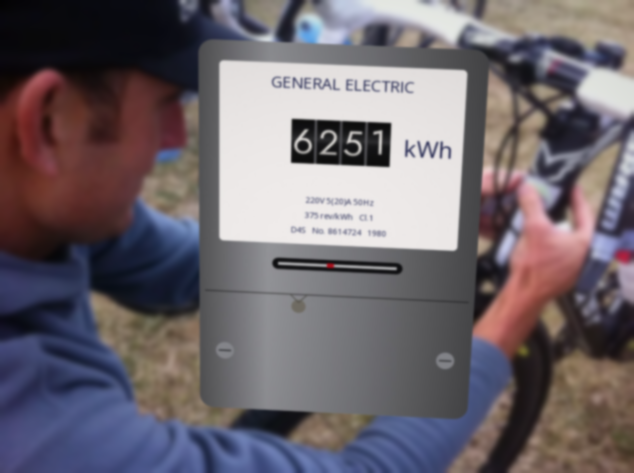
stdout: 6251 (kWh)
